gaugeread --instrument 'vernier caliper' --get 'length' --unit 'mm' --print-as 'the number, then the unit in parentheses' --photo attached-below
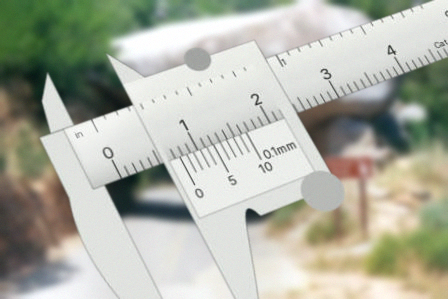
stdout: 7.6 (mm)
